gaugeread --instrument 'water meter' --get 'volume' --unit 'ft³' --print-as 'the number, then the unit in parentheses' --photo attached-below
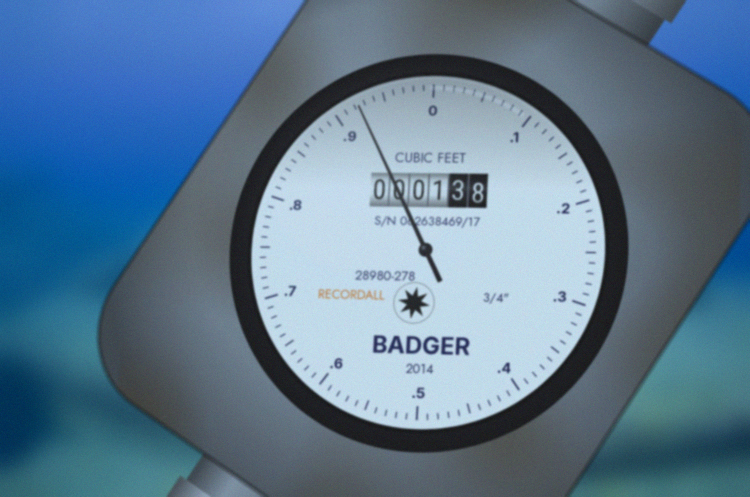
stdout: 137.92 (ft³)
